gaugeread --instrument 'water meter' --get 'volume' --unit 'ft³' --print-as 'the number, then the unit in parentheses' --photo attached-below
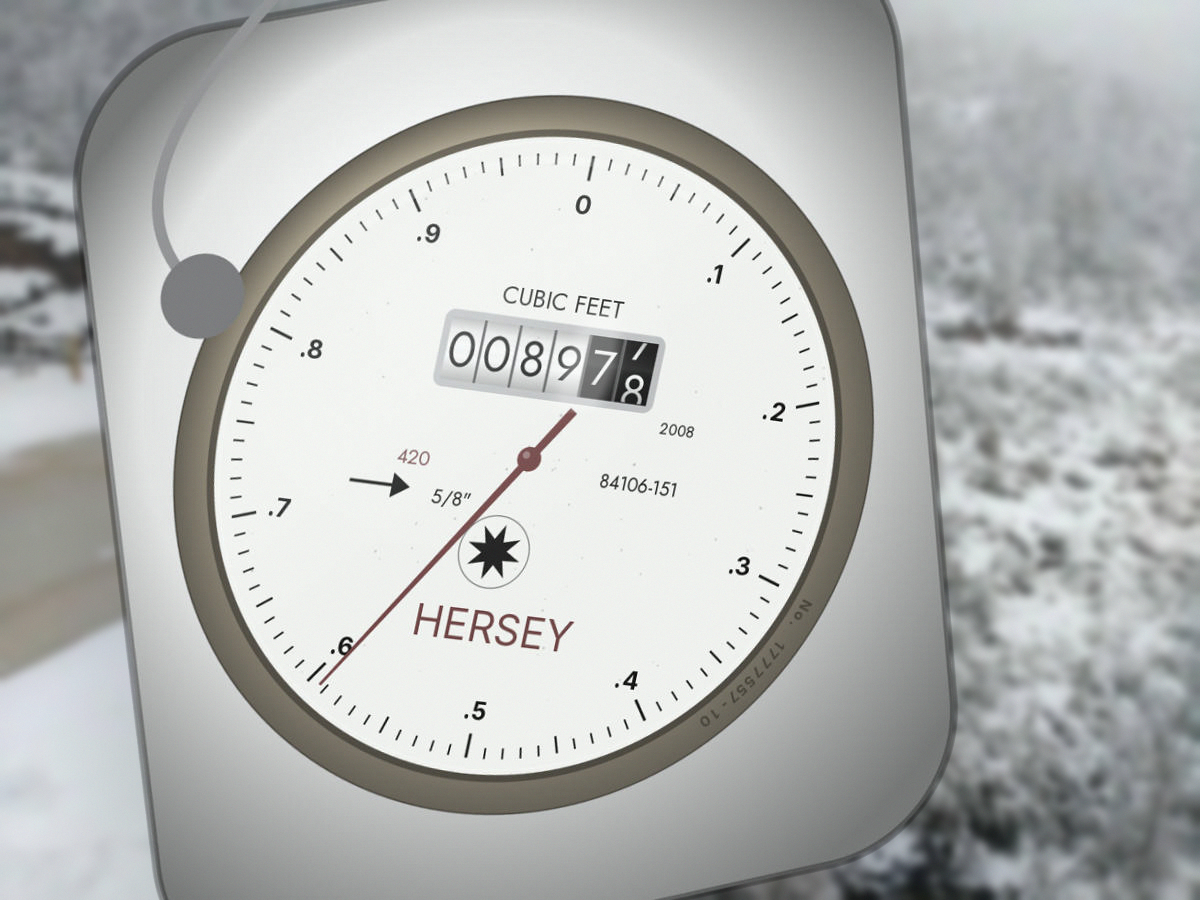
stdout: 8977.59 (ft³)
